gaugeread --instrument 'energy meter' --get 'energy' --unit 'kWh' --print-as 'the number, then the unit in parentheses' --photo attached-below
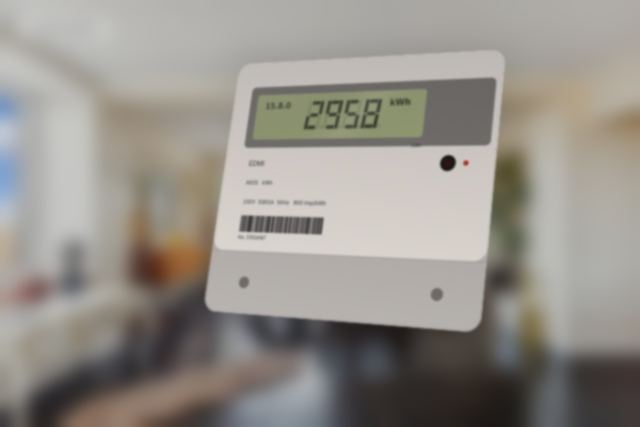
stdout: 2958 (kWh)
